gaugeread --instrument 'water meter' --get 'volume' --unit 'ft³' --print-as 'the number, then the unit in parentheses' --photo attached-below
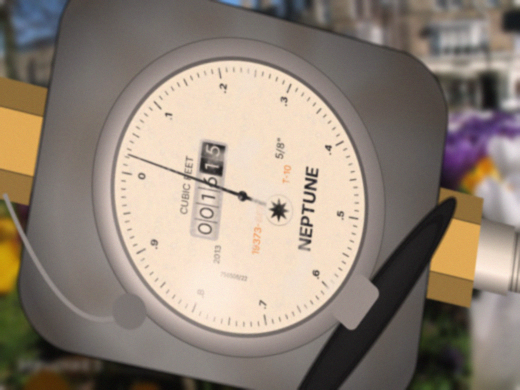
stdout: 1615.02 (ft³)
